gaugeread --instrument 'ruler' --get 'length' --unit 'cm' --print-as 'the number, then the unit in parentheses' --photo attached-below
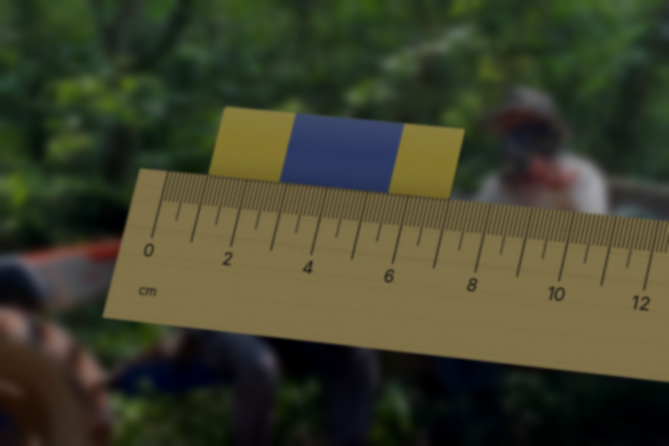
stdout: 6 (cm)
